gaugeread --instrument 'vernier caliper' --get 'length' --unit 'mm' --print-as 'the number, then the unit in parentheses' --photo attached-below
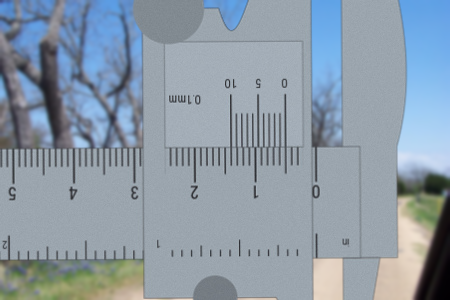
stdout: 5.0 (mm)
